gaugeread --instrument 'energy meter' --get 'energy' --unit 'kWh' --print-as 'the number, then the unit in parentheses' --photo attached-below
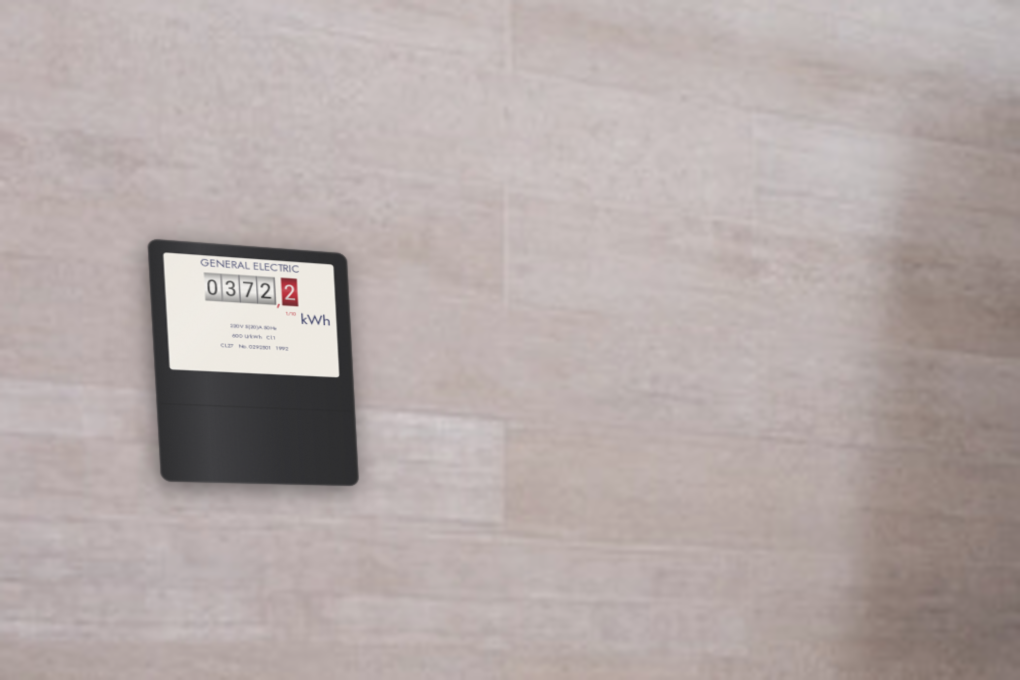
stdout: 372.2 (kWh)
